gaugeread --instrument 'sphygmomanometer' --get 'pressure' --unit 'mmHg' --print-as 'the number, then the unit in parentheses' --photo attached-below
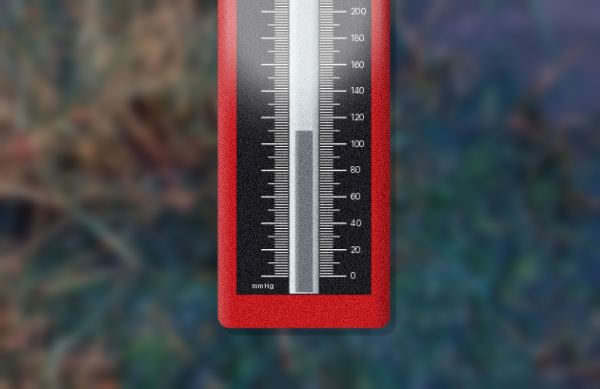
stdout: 110 (mmHg)
